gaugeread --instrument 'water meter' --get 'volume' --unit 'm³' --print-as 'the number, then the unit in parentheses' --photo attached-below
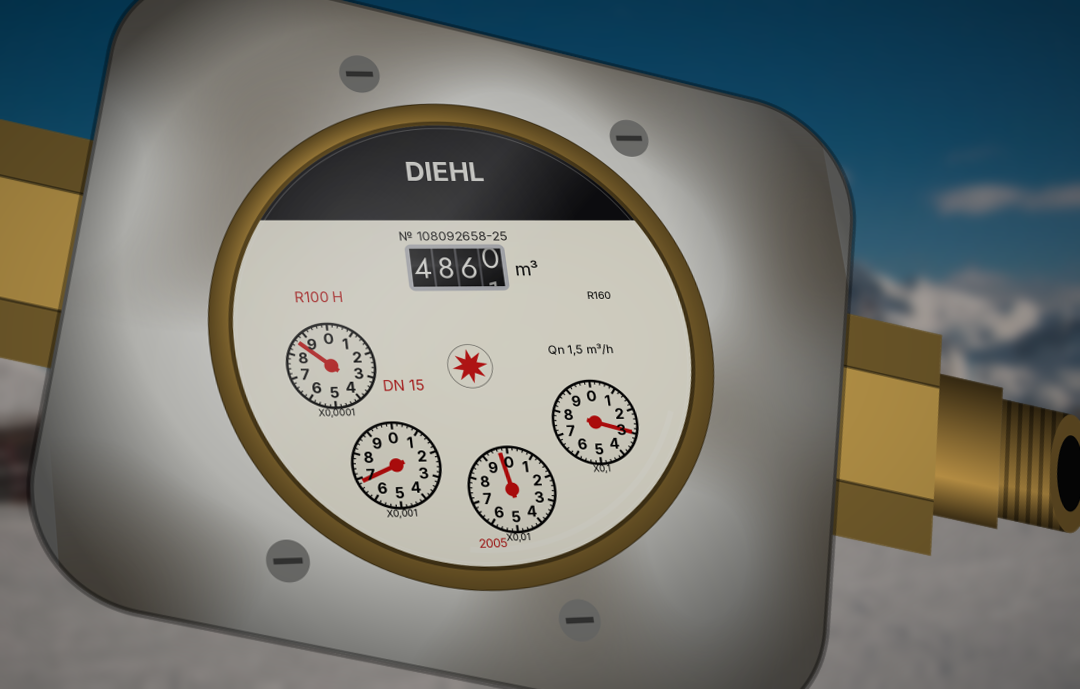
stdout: 4860.2968 (m³)
